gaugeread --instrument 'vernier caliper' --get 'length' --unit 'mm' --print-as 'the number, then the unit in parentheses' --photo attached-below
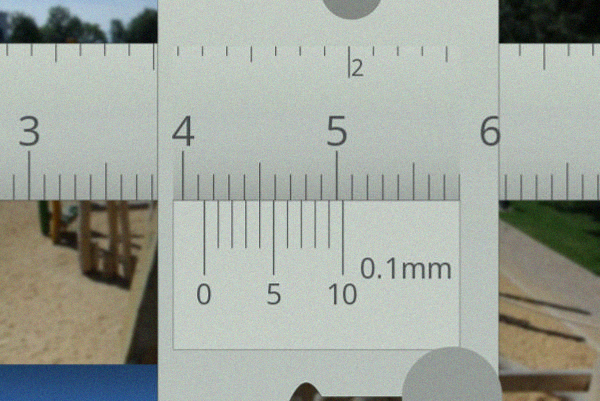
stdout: 41.4 (mm)
